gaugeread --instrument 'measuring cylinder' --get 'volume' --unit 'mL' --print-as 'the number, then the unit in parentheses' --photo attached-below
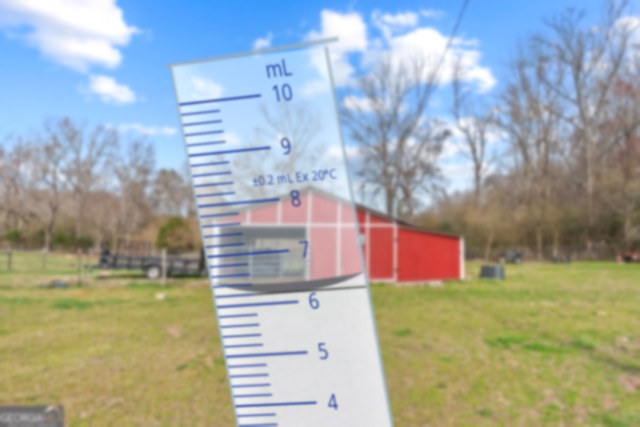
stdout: 6.2 (mL)
